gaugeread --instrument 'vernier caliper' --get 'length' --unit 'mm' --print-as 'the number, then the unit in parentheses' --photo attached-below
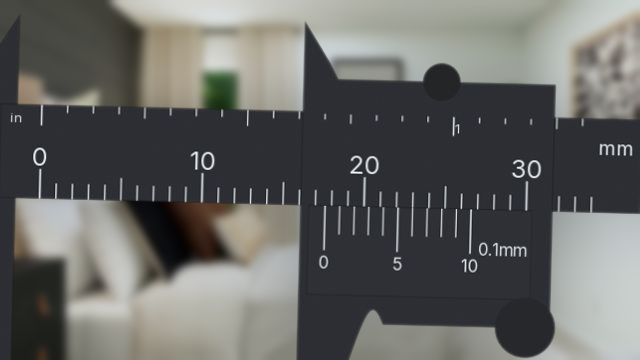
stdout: 17.6 (mm)
